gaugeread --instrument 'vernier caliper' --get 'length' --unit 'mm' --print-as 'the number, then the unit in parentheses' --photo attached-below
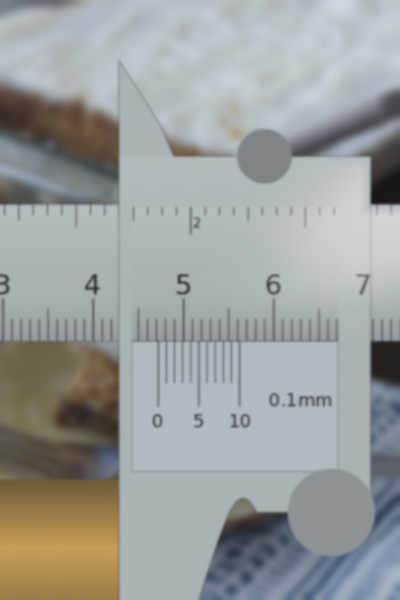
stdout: 47.2 (mm)
